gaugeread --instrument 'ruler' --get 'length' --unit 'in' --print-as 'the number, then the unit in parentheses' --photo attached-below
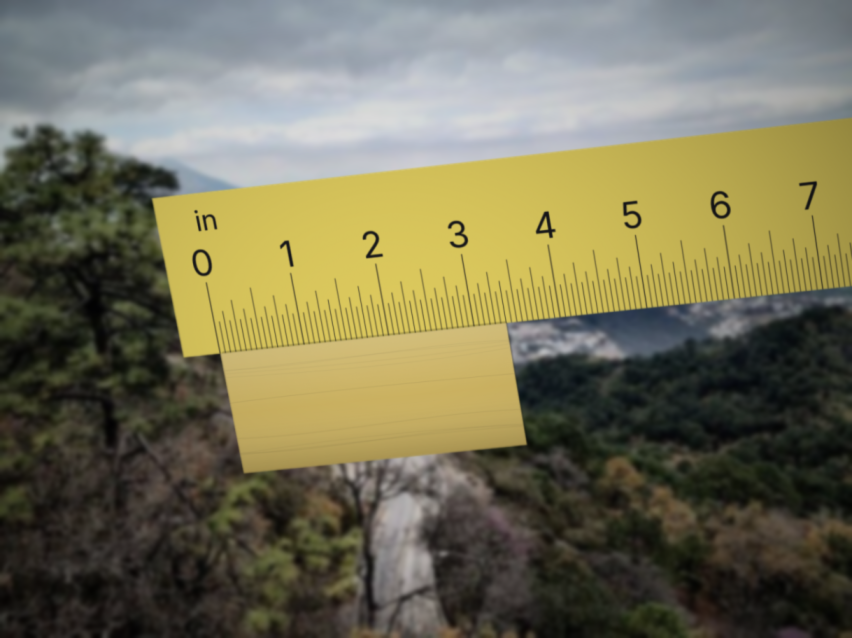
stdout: 3.375 (in)
